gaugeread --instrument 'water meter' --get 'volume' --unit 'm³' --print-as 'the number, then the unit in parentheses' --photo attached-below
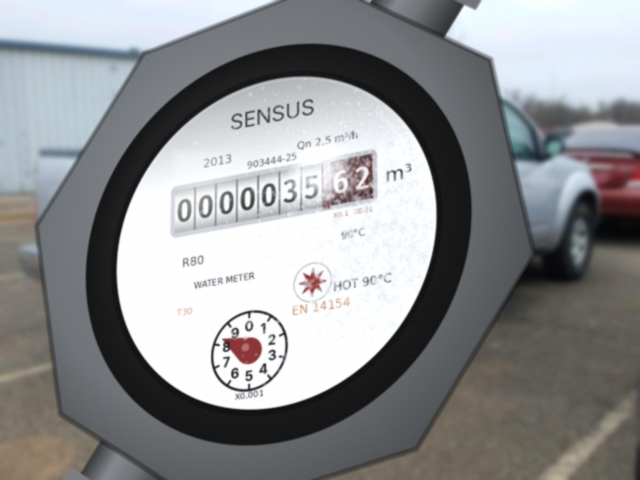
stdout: 35.628 (m³)
